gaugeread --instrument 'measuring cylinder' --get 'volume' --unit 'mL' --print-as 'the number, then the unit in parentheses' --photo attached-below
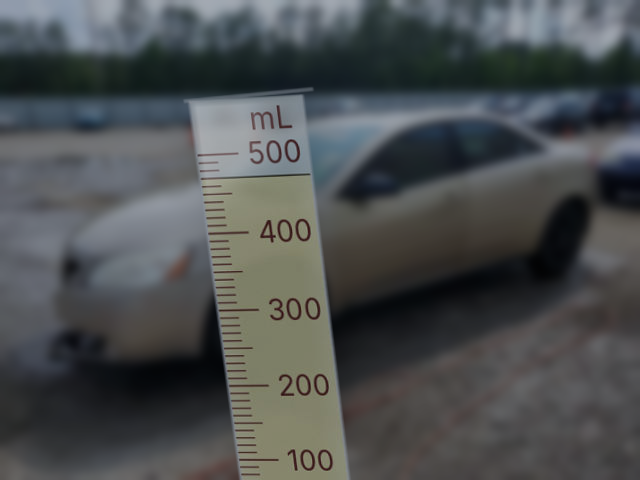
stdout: 470 (mL)
